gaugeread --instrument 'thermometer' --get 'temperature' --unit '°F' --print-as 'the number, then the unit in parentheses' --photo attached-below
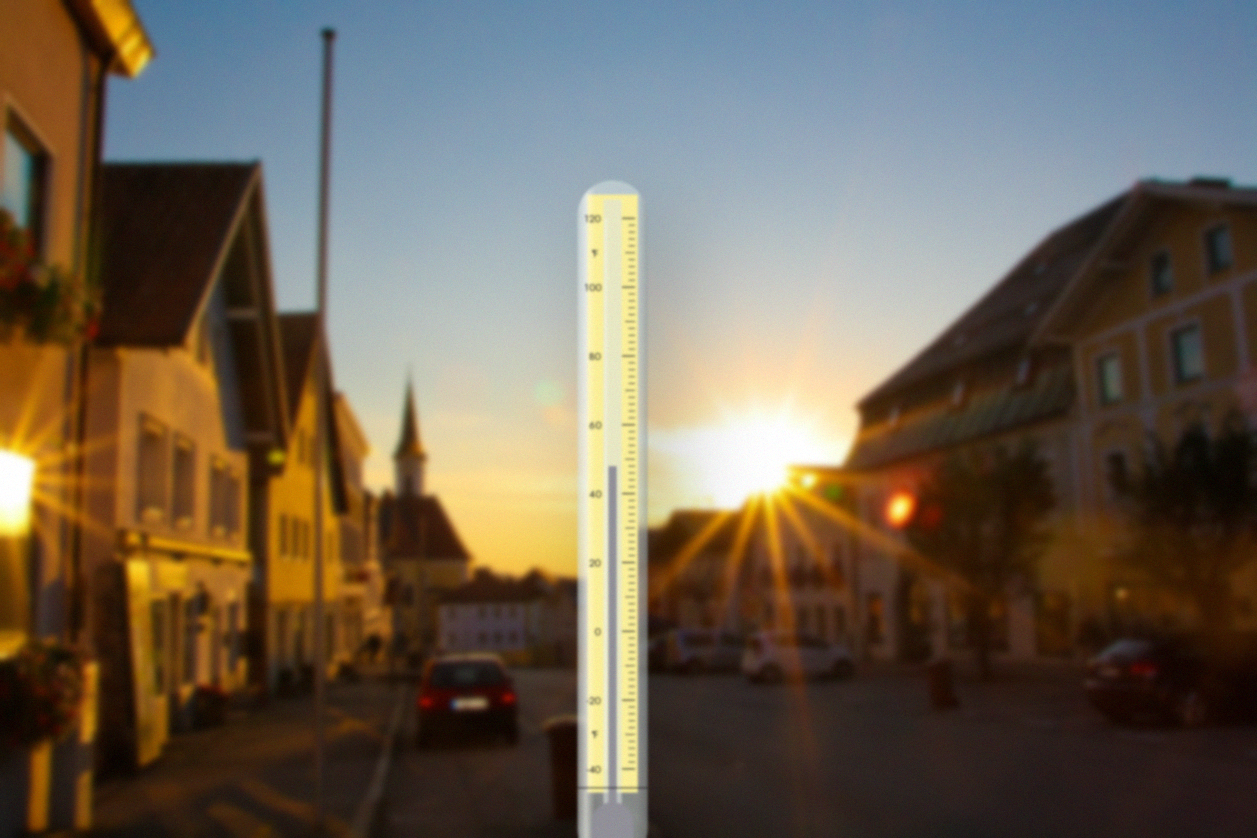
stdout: 48 (°F)
